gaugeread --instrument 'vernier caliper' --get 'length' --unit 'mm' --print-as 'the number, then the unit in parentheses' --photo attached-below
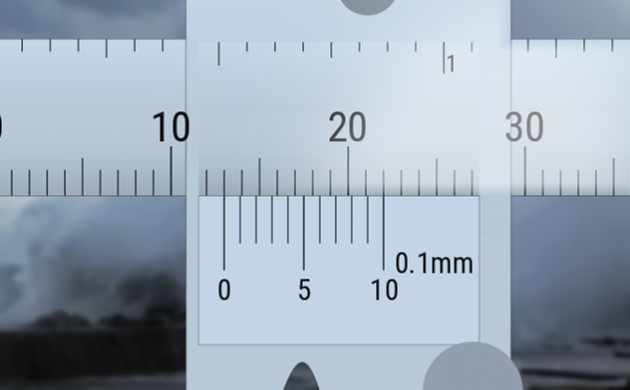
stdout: 13.0 (mm)
